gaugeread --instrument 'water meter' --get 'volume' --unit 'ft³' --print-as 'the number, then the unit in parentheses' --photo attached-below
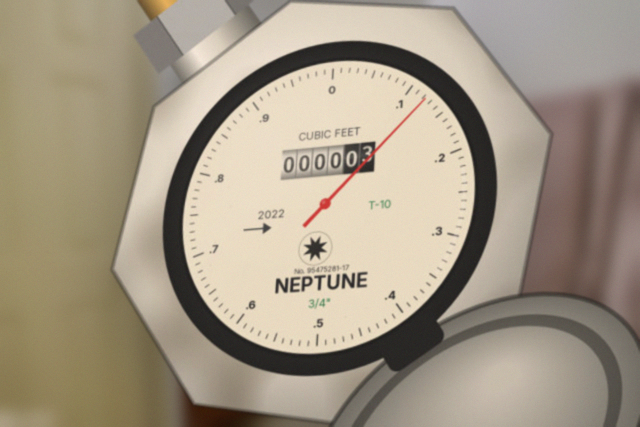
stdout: 3.12 (ft³)
